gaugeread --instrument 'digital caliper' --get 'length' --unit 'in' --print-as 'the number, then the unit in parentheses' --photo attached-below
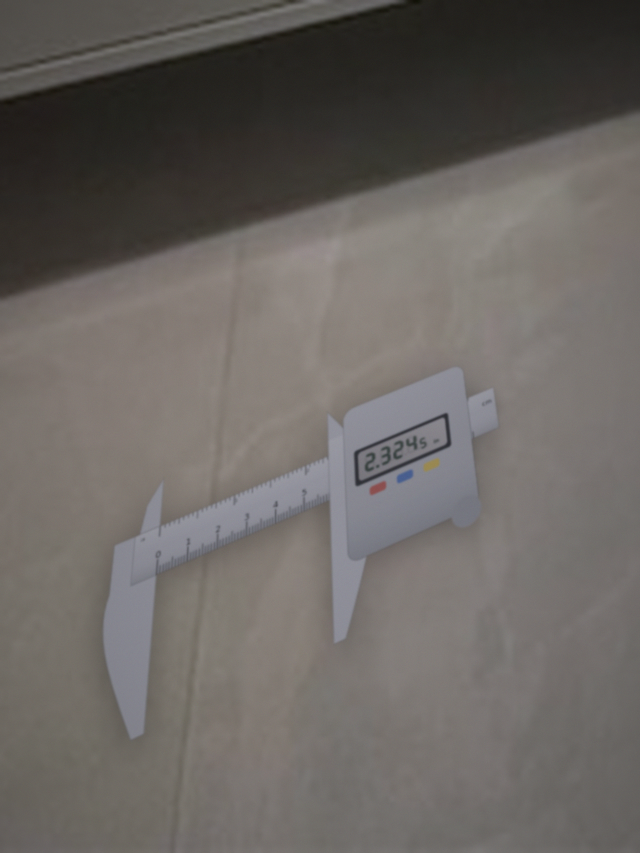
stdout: 2.3245 (in)
